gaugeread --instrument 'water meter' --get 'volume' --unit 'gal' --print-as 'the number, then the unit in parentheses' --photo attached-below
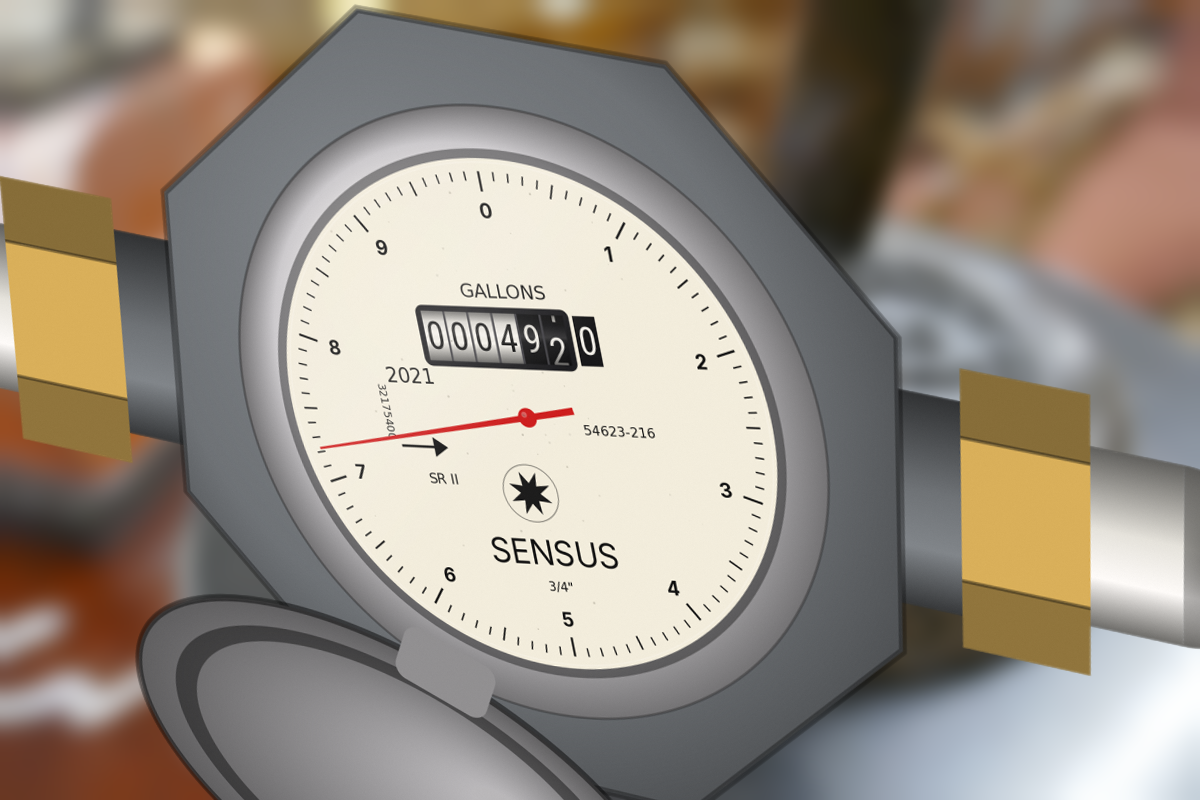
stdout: 4917.2 (gal)
